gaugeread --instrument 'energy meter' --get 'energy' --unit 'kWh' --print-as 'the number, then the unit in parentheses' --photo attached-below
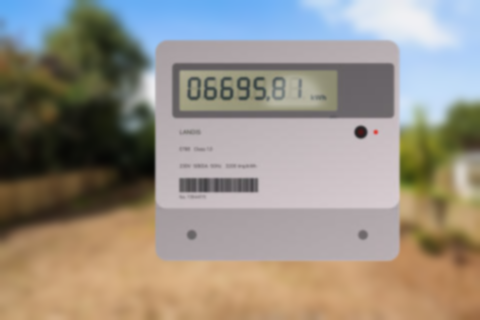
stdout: 6695.81 (kWh)
